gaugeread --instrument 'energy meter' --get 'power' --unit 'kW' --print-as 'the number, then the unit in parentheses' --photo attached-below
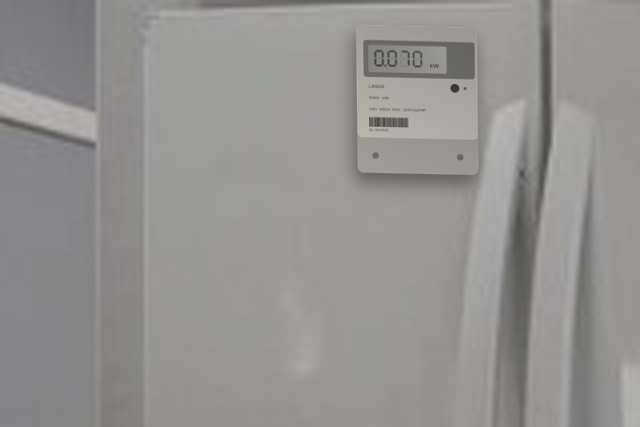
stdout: 0.070 (kW)
